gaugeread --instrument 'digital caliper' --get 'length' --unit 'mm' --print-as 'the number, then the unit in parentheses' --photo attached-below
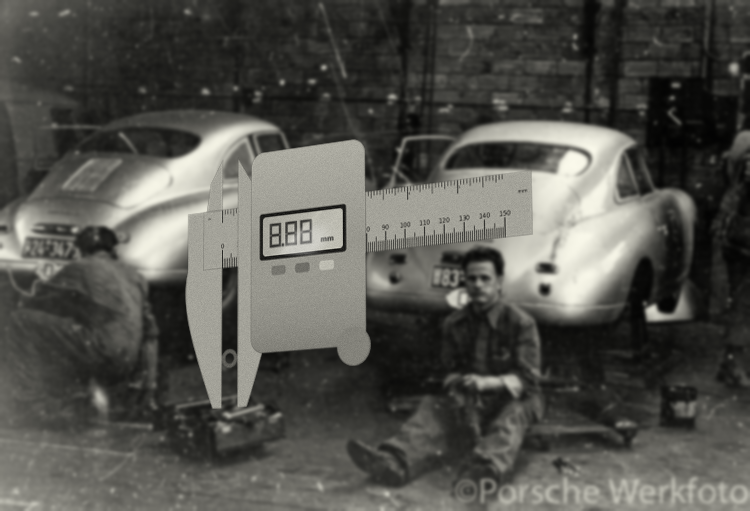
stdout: 8.88 (mm)
